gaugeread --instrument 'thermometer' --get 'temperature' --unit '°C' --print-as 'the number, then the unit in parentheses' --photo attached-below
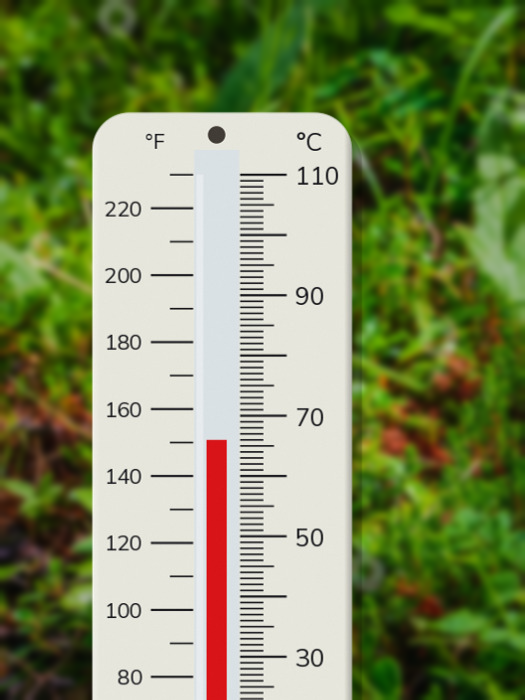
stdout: 66 (°C)
